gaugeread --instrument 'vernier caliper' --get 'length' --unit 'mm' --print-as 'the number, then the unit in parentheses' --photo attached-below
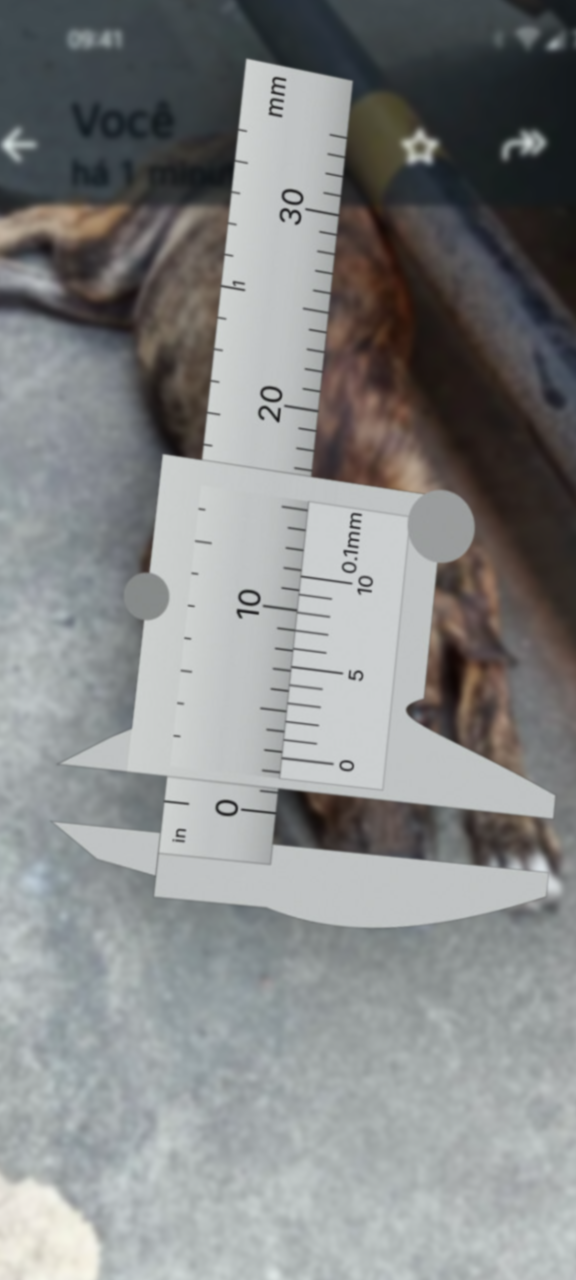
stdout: 2.7 (mm)
